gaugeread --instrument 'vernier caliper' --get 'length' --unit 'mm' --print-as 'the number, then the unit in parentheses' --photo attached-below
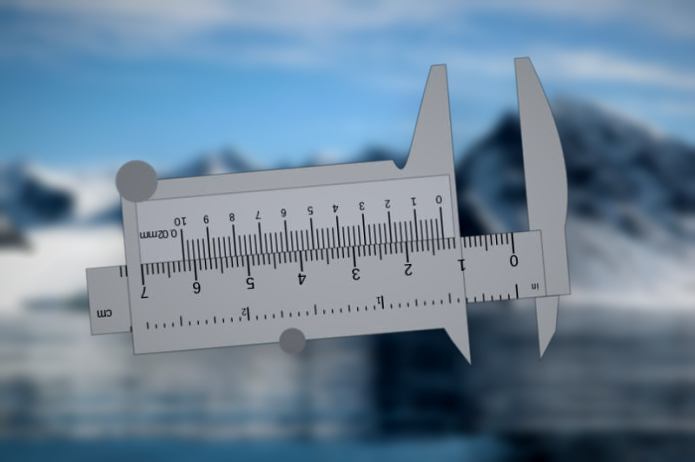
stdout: 13.0 (mm)
